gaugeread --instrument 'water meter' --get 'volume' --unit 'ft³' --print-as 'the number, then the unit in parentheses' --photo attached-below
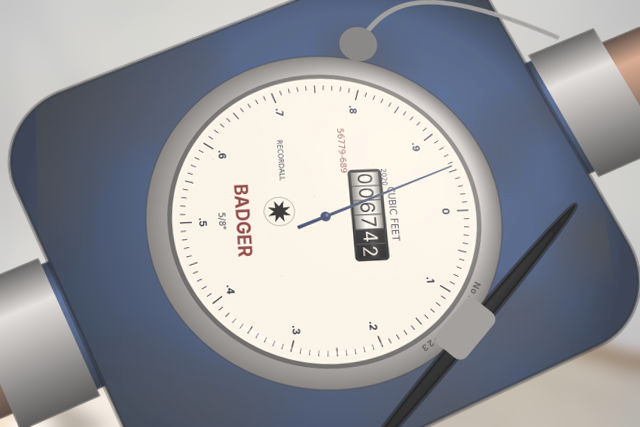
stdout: 6741.94 (ft³)
